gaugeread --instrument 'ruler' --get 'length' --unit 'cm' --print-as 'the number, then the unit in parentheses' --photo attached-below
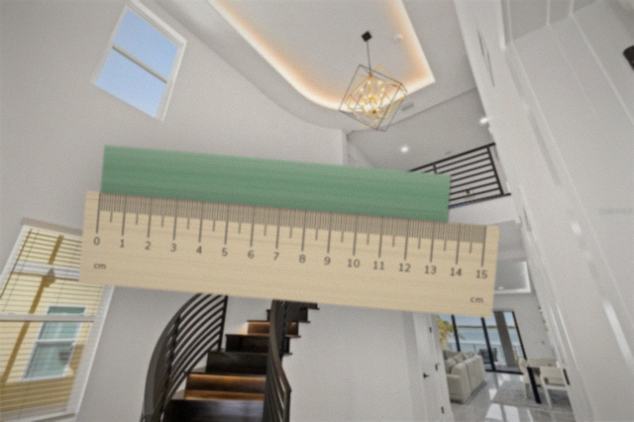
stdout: 13.5 (cm)
